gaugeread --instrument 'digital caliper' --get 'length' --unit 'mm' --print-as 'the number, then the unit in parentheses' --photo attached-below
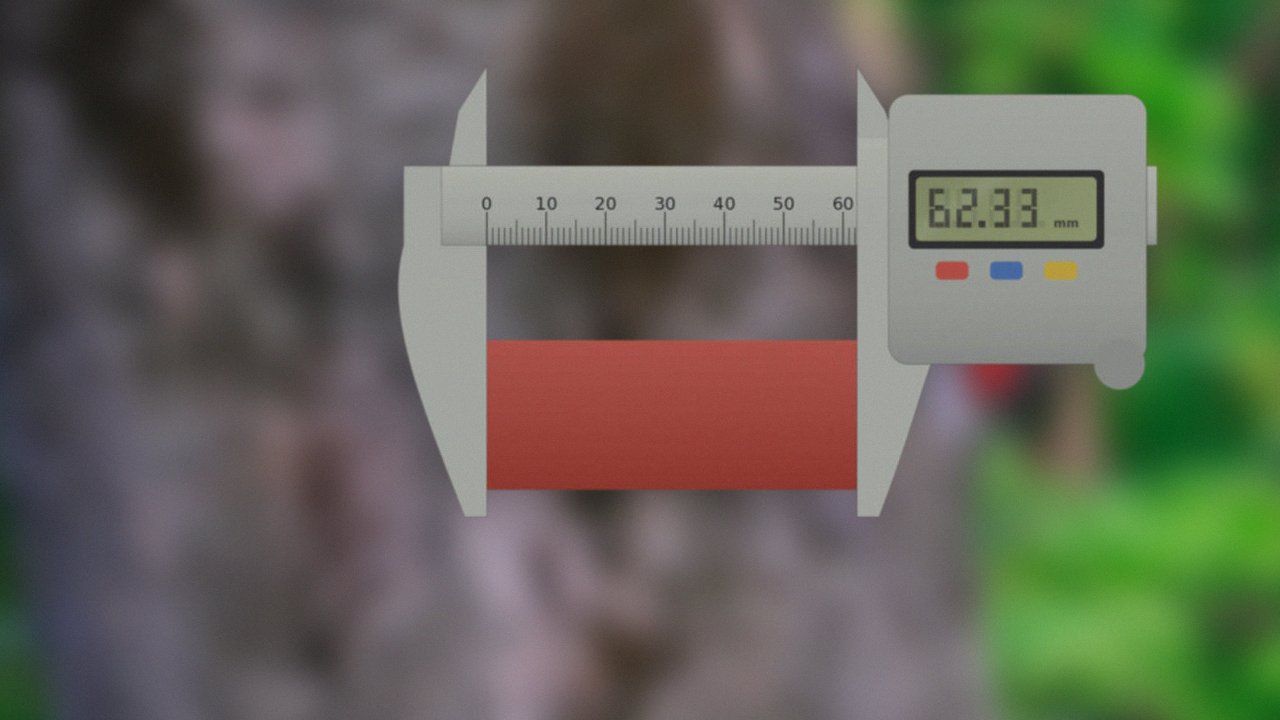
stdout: 62.33 (mm)
